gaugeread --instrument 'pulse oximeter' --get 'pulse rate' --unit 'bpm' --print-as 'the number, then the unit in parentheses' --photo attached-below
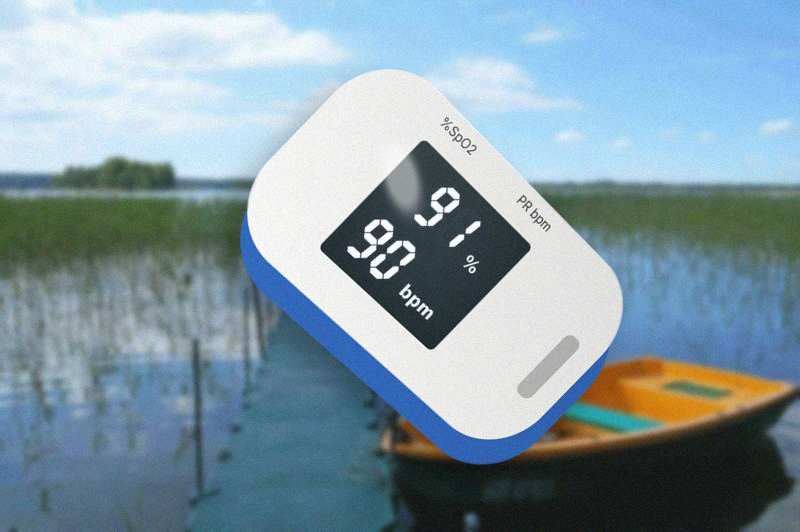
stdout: 90 (bpm)
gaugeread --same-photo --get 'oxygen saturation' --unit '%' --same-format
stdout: 91 (%)
